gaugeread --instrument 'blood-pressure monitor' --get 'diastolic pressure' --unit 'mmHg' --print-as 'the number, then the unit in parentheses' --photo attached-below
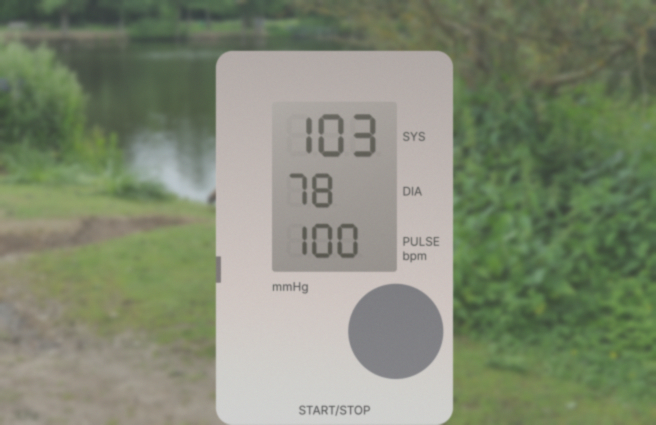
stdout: 78 (mmHg)
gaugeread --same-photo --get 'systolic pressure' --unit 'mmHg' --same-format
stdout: 103 (mmHg)
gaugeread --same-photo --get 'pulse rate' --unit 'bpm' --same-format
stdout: 100 (bpm)
